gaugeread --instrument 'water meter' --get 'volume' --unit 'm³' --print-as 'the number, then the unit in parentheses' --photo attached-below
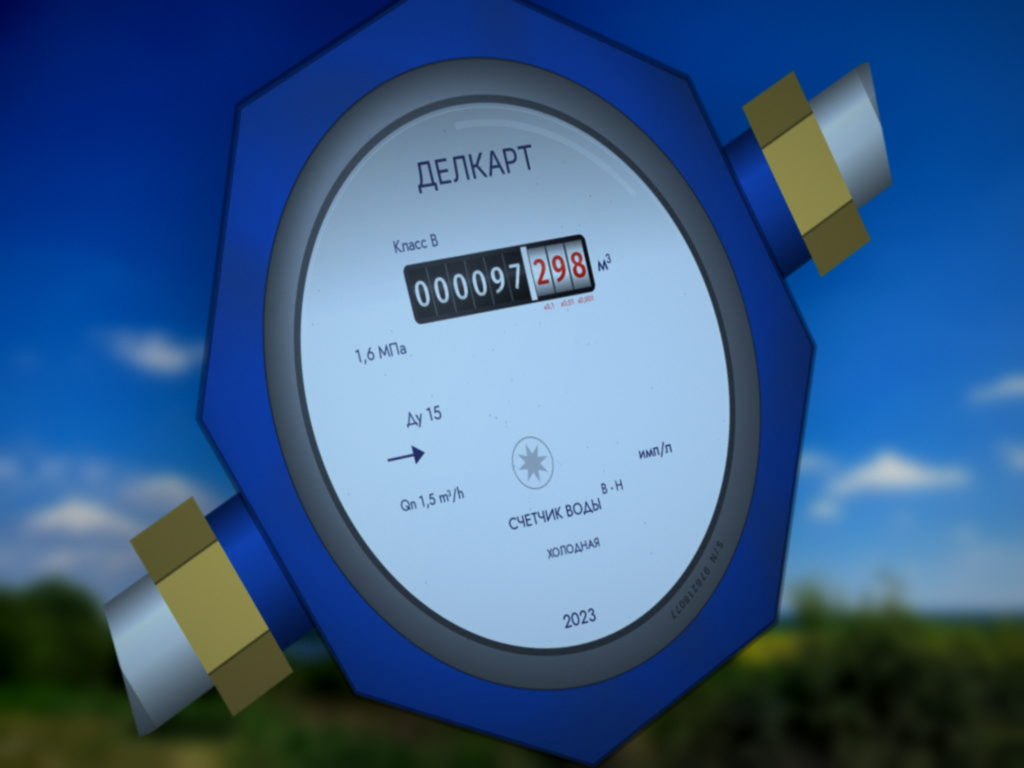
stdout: 97.298 (m³)
